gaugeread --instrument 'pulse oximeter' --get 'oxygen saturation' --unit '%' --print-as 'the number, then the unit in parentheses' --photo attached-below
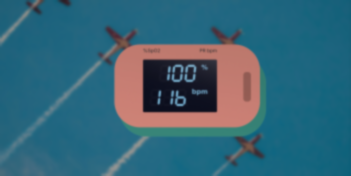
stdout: 100 (%)
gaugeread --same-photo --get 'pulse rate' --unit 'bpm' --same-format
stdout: 116 (bpm)
